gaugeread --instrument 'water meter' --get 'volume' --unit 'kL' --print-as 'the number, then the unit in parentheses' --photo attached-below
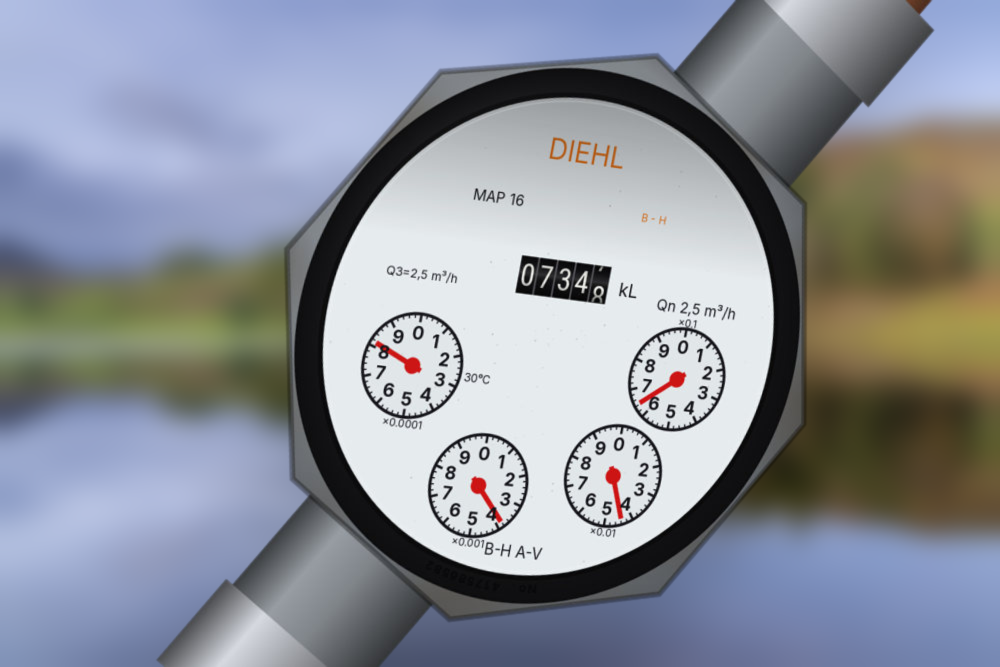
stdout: 7347.6438 (kL)
